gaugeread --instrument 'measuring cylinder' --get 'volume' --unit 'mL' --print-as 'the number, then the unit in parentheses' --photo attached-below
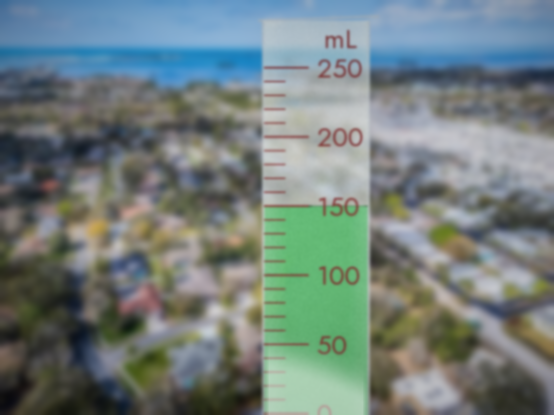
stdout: 150 (mL)
